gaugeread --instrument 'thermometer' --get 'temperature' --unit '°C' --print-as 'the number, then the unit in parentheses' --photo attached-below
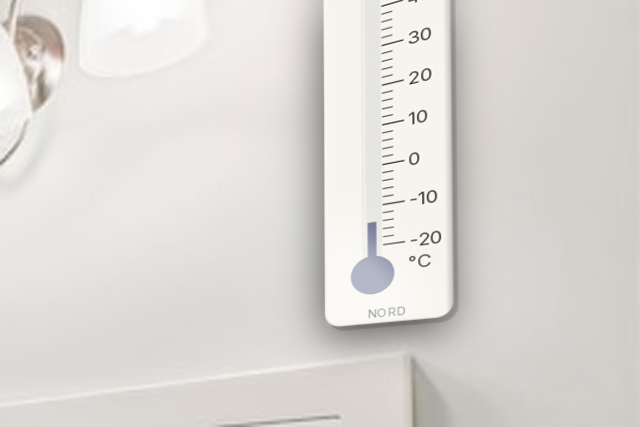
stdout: -14 (°C)
